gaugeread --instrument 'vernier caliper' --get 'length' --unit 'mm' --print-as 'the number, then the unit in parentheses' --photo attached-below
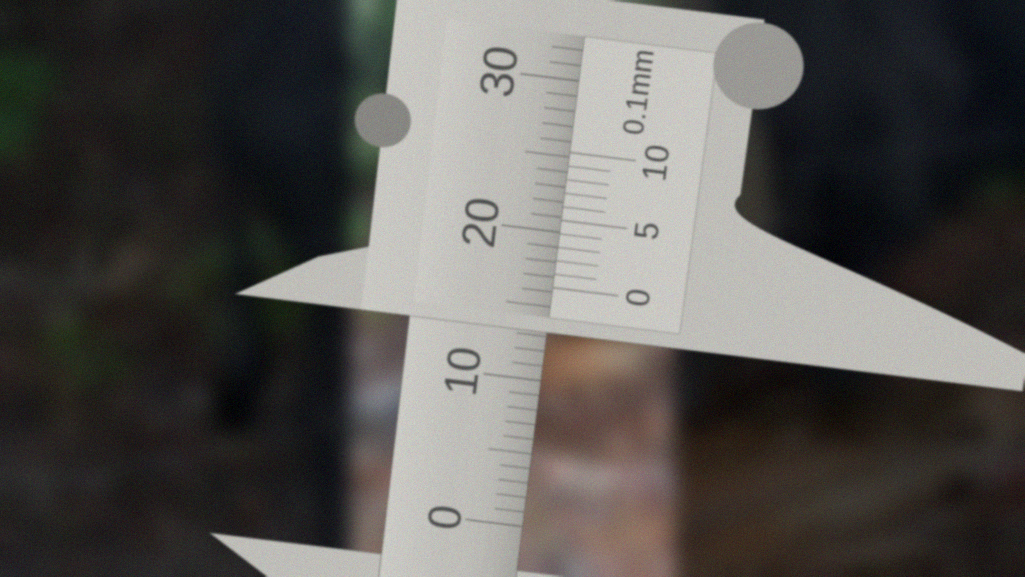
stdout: 16.3 (mm)
